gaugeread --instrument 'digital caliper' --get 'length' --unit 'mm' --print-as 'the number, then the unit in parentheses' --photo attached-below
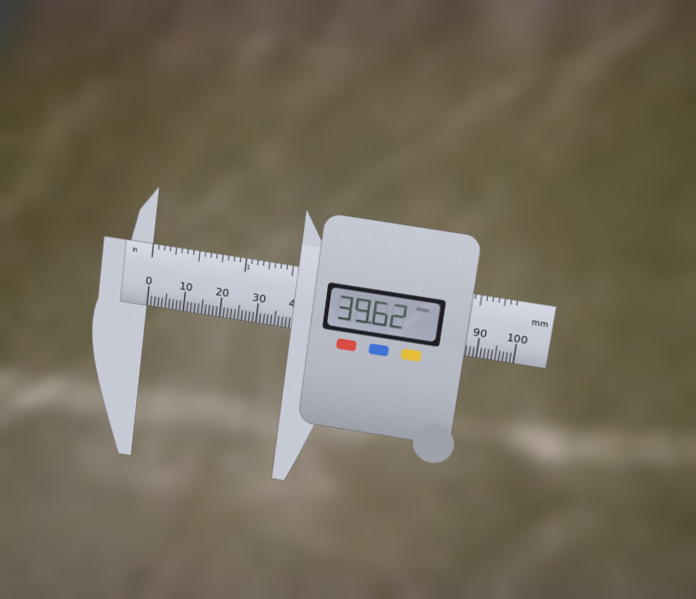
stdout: 39.62 (mm)
